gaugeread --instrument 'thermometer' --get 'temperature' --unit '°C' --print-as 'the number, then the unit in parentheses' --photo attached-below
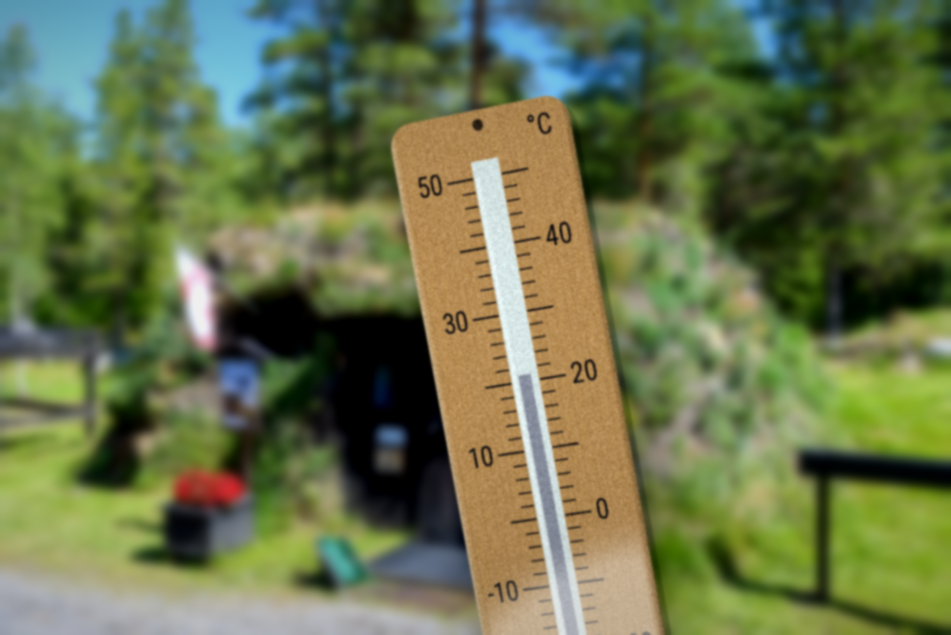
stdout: 21 (°C)
